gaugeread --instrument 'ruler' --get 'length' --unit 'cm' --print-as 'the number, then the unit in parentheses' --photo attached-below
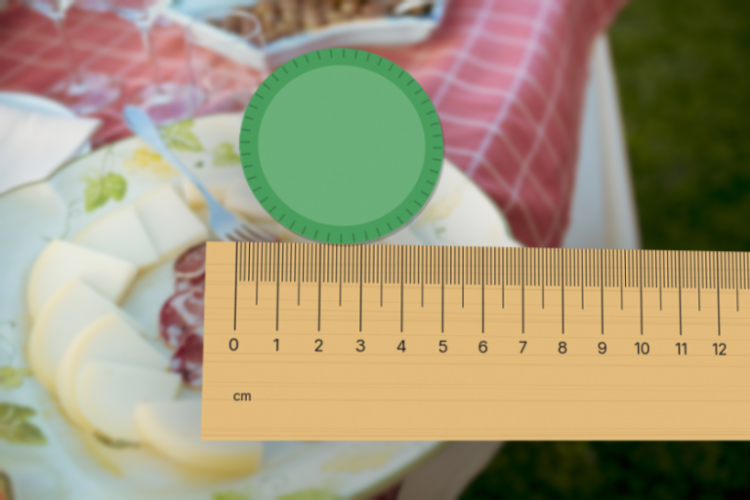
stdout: 5 (cm)
